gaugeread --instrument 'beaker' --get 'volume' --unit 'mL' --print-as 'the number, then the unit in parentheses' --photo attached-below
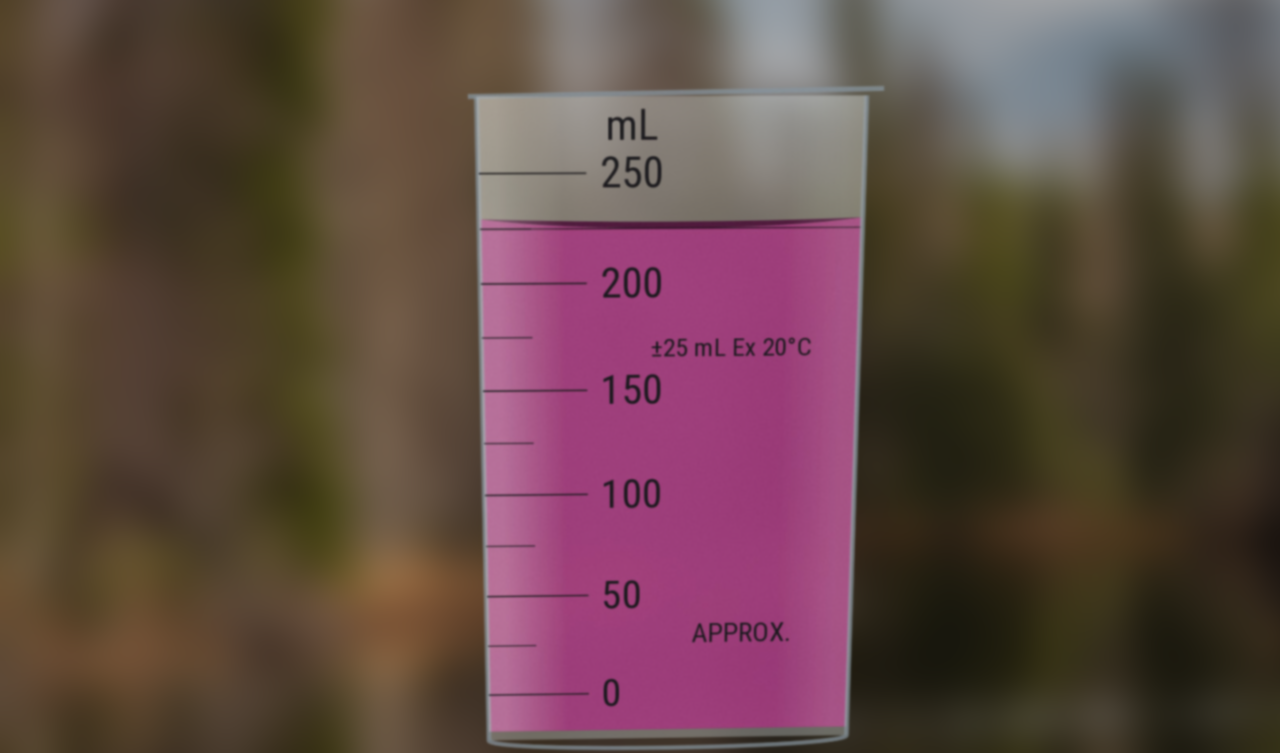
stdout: 225 (mL)
